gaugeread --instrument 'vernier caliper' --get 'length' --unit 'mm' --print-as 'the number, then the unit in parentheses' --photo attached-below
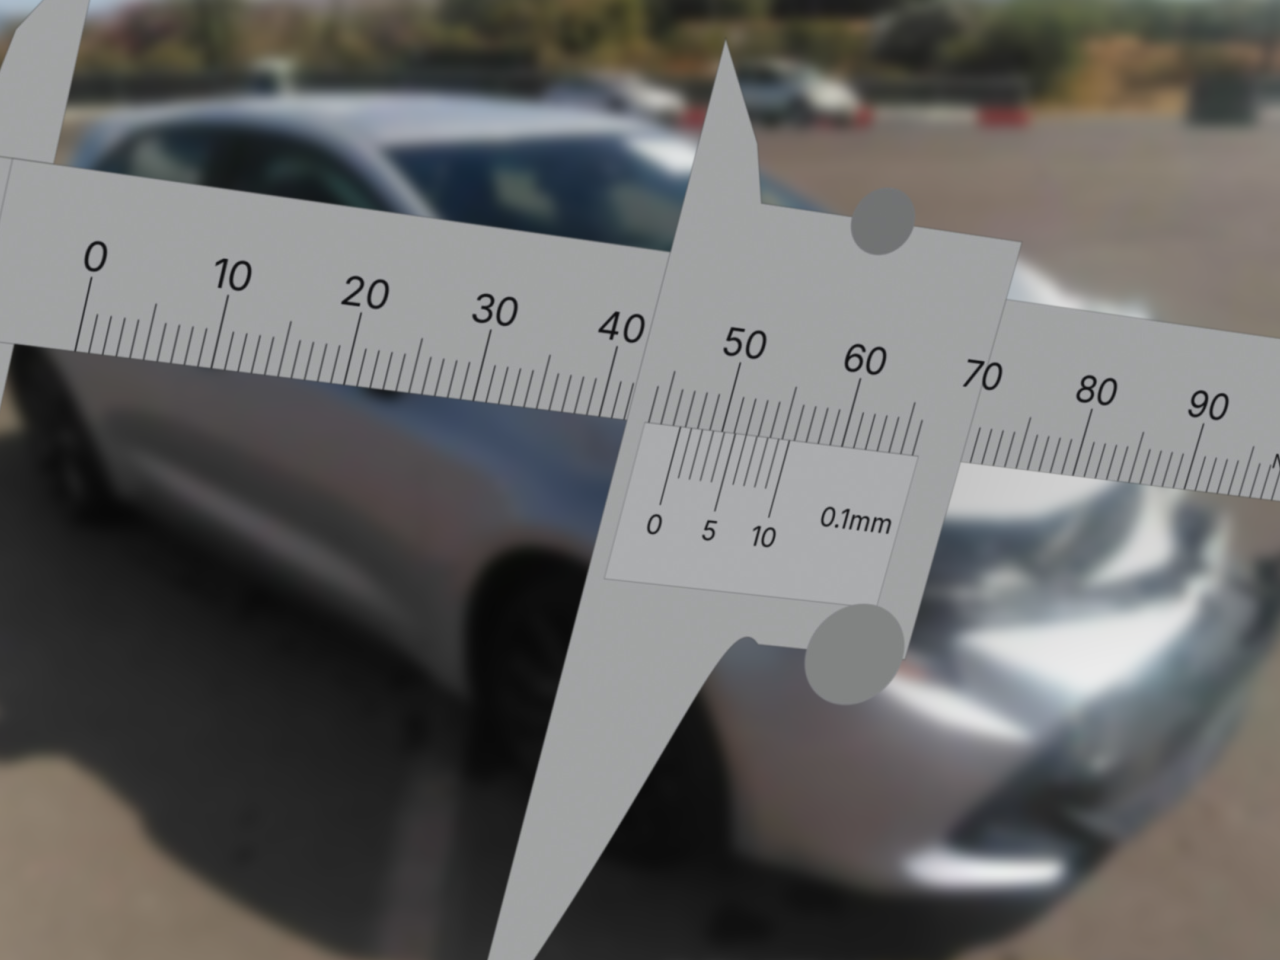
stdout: 46.6 (mm)
